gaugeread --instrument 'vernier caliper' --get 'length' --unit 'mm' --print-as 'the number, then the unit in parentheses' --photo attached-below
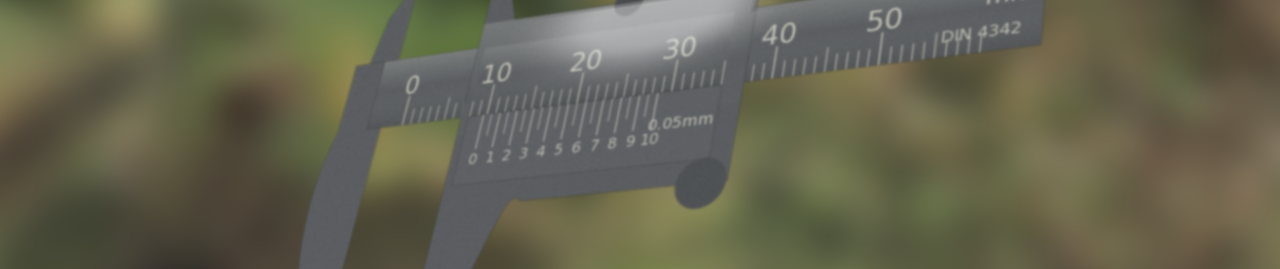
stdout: 9.6 (mm)
